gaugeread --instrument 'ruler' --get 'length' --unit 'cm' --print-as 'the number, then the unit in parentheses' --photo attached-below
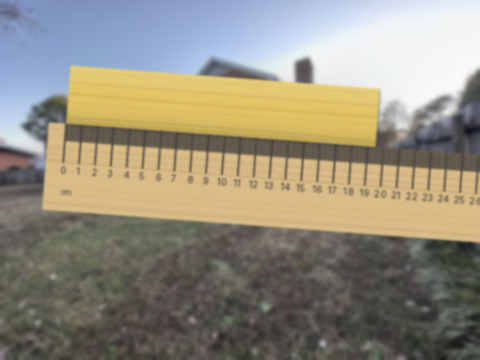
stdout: 19.5 (cm)
